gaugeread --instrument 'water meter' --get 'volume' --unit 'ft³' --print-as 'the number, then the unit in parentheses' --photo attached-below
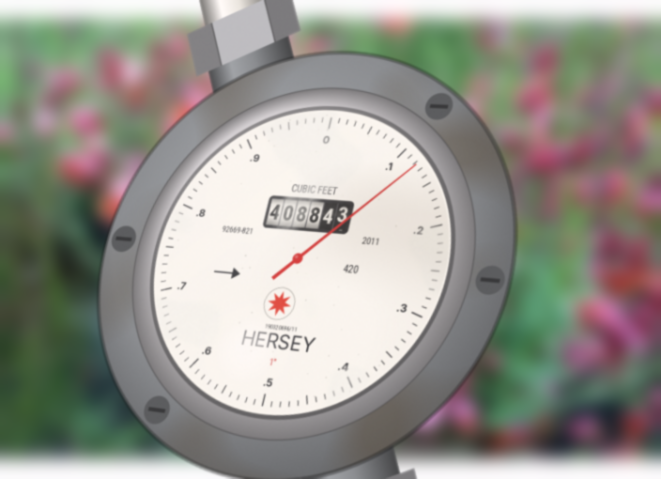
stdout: 408843.12 (ft³)
